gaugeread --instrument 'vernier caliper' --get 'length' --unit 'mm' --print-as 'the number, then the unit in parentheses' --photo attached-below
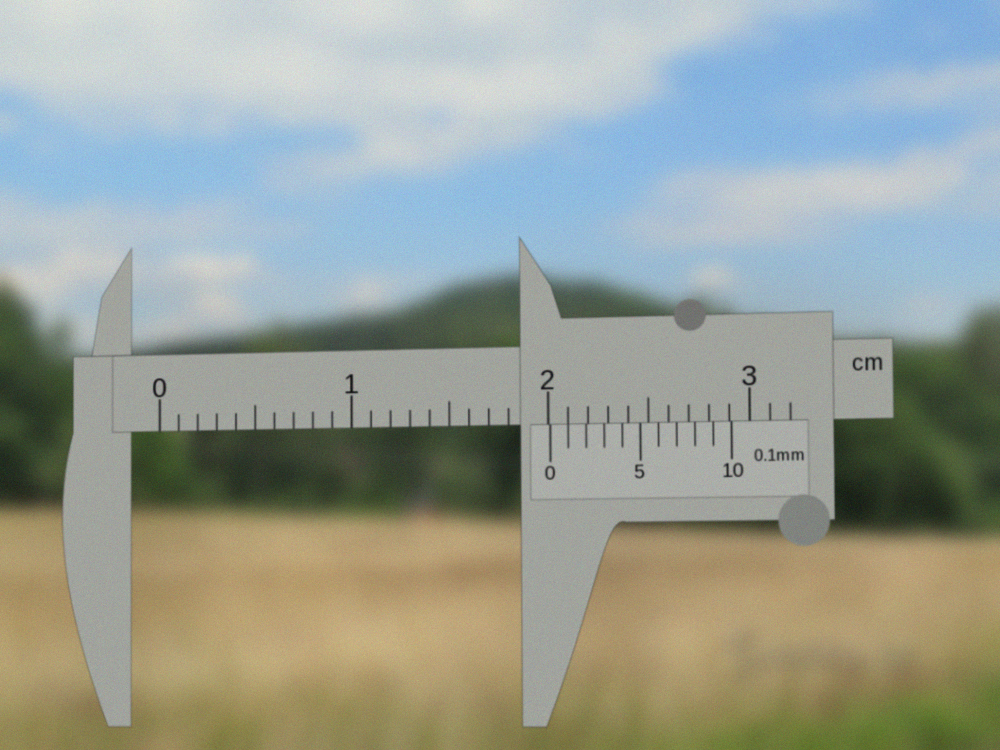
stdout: 20.1 (mm)
